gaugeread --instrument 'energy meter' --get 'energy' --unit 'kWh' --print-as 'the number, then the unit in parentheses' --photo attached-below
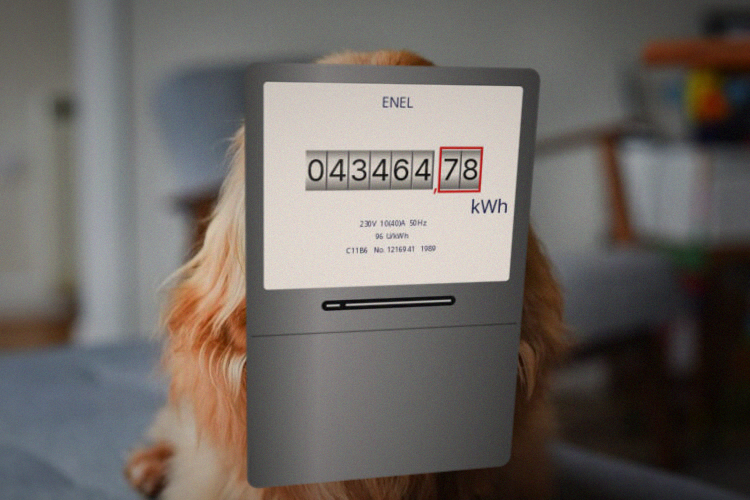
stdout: 43464.78 (kWh)
